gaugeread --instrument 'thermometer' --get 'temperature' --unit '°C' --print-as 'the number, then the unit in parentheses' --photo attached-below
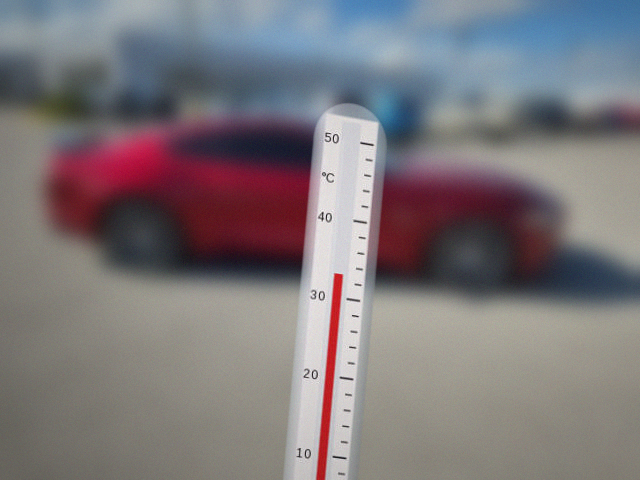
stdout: 33 (°C)
